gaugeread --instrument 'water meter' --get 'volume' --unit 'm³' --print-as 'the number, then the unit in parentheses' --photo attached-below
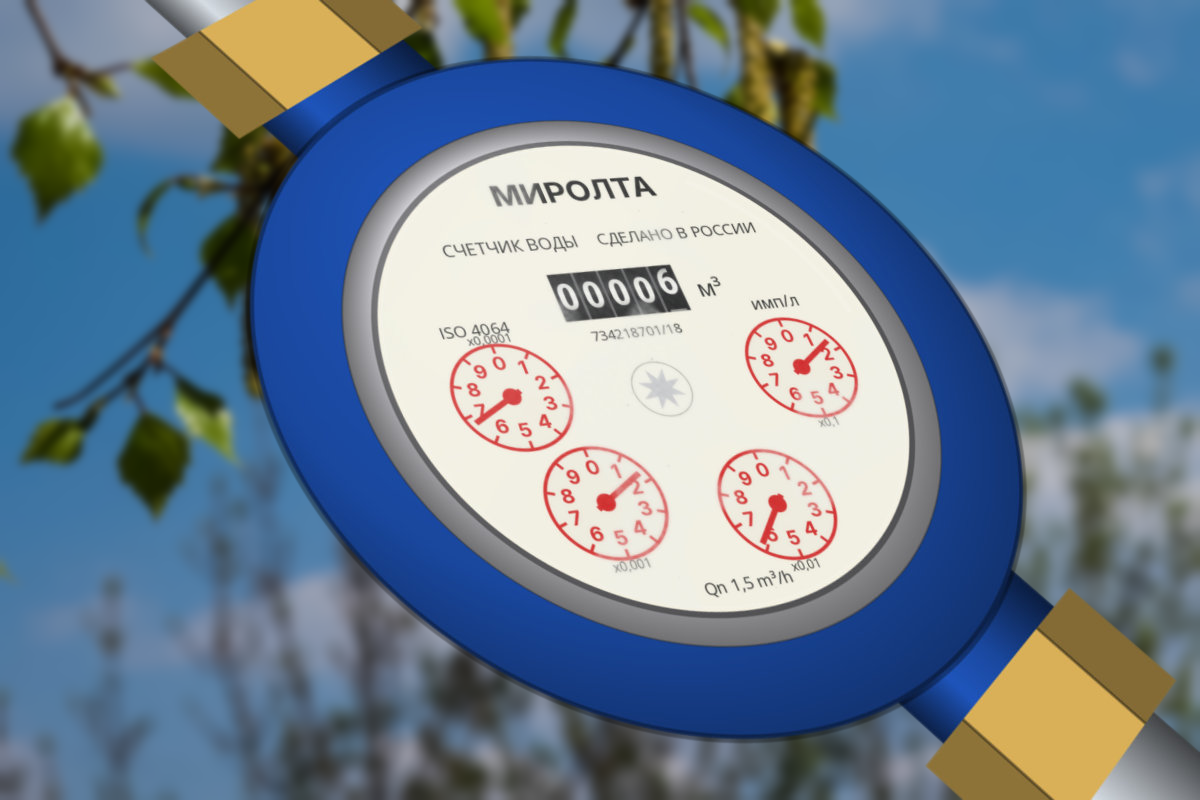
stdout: 6.1616 (m³)
